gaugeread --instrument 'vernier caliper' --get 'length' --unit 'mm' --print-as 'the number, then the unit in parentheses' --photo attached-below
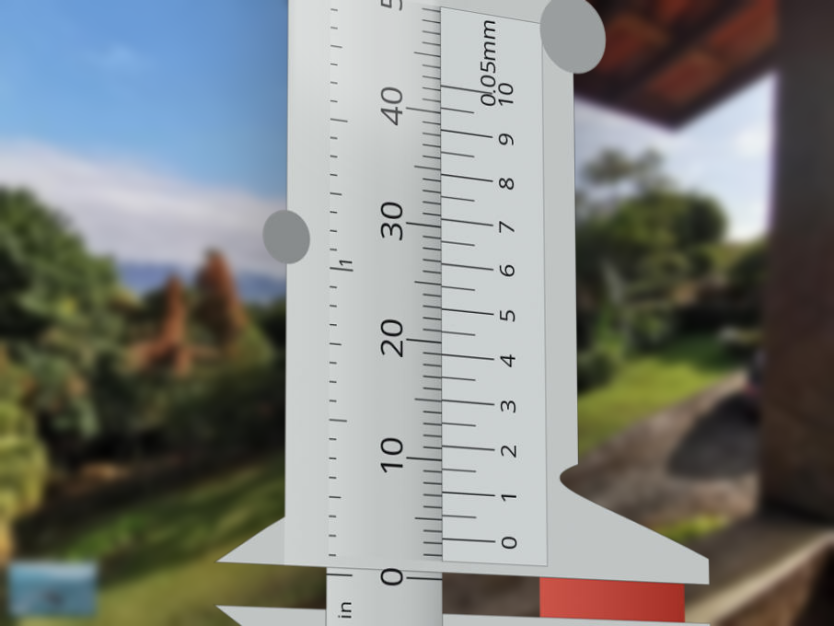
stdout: 3.4 (mm)
